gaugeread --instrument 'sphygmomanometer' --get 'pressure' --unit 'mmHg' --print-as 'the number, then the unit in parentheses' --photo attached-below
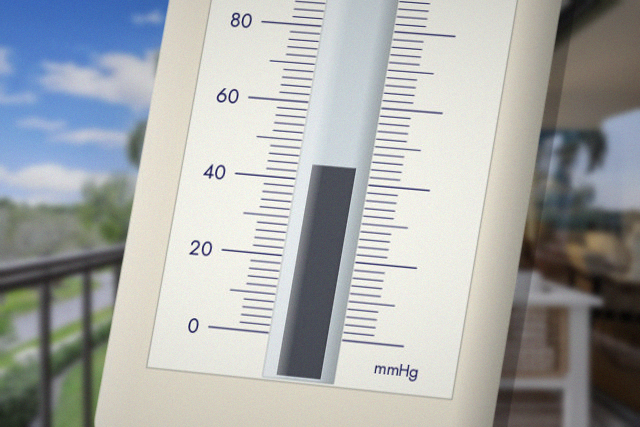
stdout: 44 (mmHg)
